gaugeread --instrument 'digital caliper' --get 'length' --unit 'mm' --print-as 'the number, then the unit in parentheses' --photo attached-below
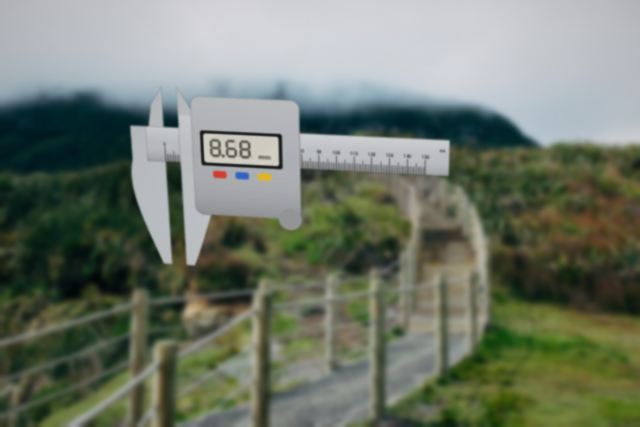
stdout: 8.68 (mm)
